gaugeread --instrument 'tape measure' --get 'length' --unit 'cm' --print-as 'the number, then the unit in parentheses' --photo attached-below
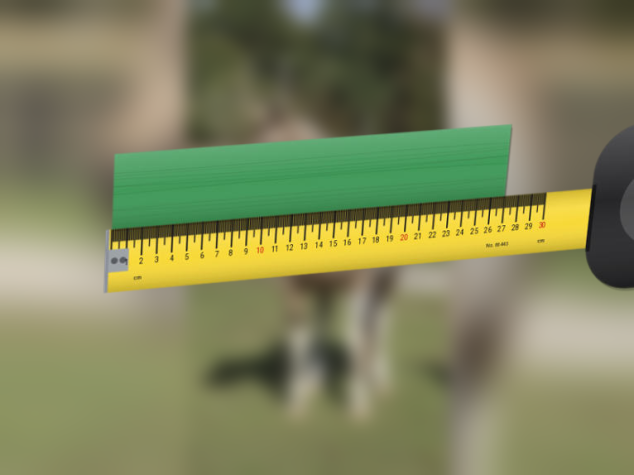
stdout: 27 (cm)
